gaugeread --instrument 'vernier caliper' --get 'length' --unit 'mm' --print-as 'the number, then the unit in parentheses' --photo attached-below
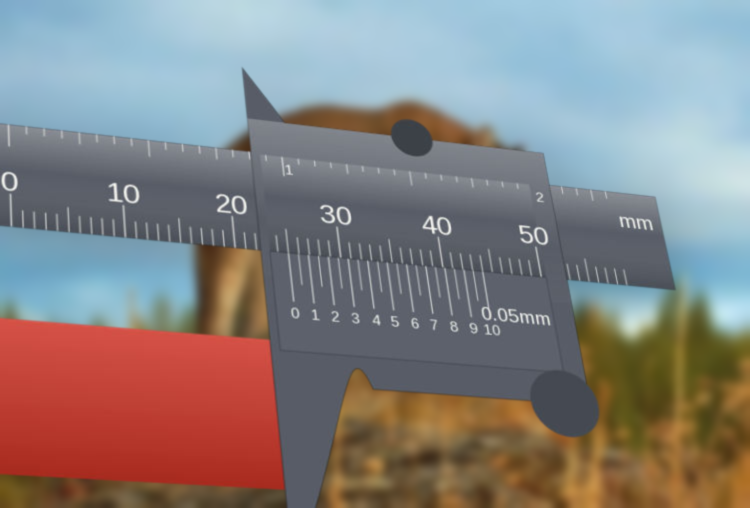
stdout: 25.0 (mm)
